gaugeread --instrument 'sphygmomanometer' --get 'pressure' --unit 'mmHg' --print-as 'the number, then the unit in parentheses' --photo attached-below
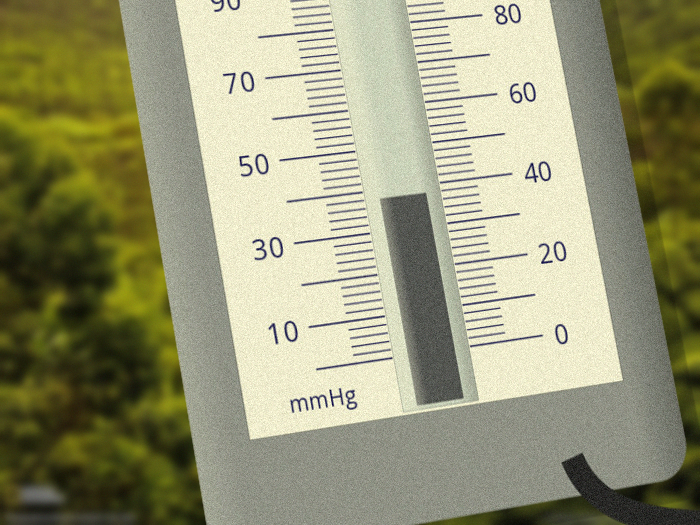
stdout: 38 (mmHg)
